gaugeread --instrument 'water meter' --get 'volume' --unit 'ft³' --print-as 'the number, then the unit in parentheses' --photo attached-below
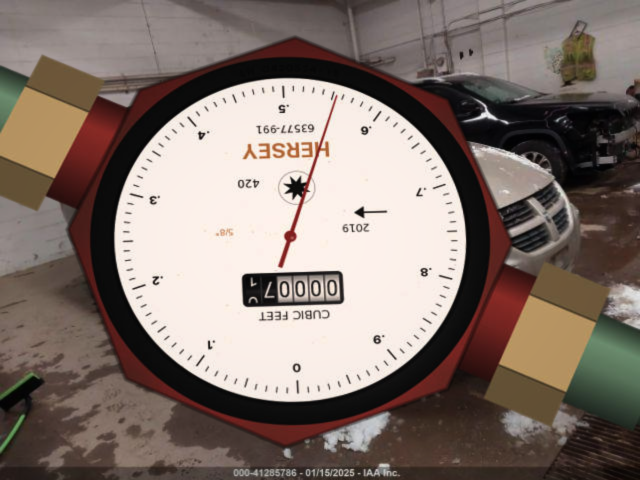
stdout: 70.55 (ft³)
